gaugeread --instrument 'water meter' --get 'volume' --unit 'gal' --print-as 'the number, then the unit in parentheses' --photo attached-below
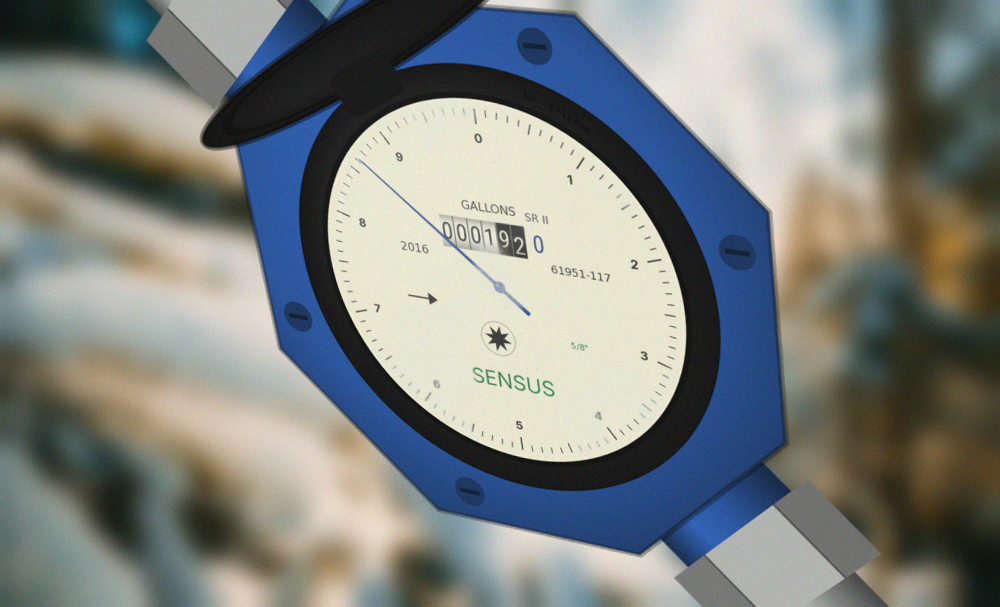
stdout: 1918.6 (gal)
